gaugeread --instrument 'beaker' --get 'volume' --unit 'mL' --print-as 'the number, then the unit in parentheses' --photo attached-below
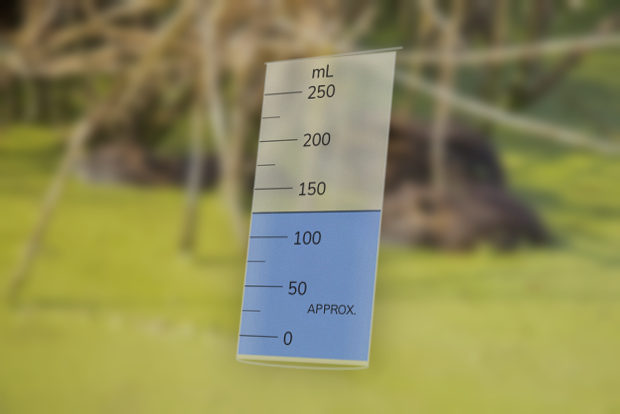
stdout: 125 (mL)
